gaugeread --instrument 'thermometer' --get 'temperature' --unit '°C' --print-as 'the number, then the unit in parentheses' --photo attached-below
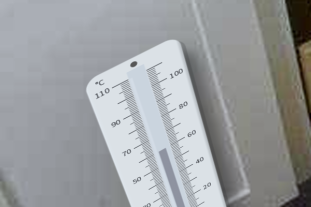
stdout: 60 (°C)
